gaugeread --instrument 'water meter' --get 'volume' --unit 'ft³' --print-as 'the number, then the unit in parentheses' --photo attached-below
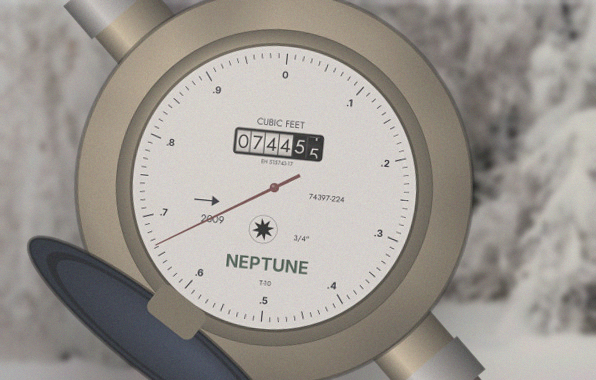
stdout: 74454.66 (ft³)
